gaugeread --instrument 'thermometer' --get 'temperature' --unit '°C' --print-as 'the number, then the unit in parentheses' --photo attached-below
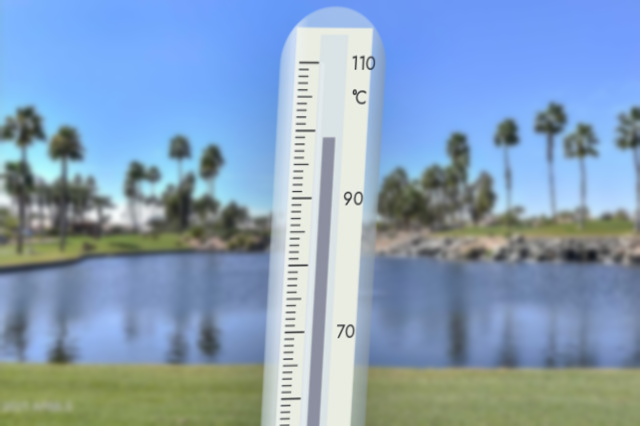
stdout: 99 (°C)
